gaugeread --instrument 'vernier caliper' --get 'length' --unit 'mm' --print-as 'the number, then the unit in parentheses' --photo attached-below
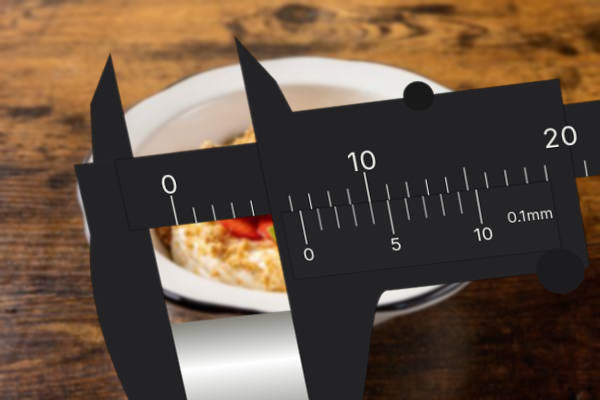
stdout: 6.4 (mm)
